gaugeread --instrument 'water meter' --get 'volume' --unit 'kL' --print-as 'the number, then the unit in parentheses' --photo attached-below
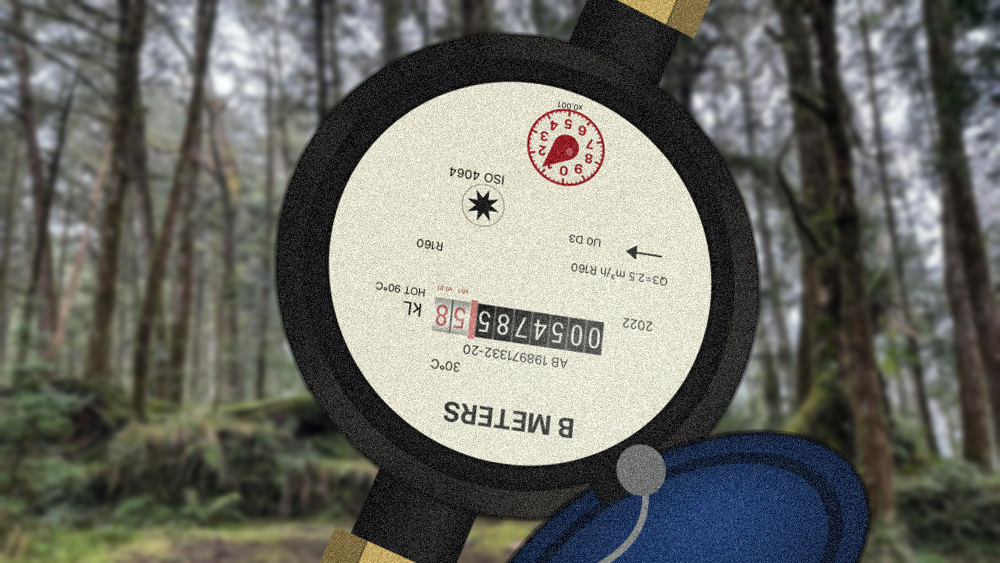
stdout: 54785.581 (kL)
